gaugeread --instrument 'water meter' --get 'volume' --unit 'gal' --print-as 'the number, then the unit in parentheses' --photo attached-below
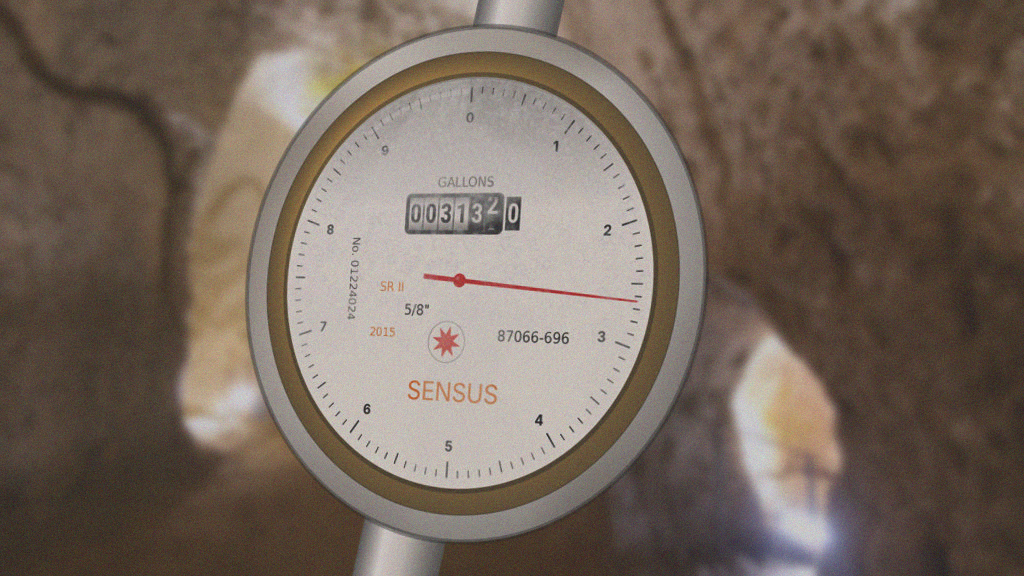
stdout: 31322.6 (gal)
